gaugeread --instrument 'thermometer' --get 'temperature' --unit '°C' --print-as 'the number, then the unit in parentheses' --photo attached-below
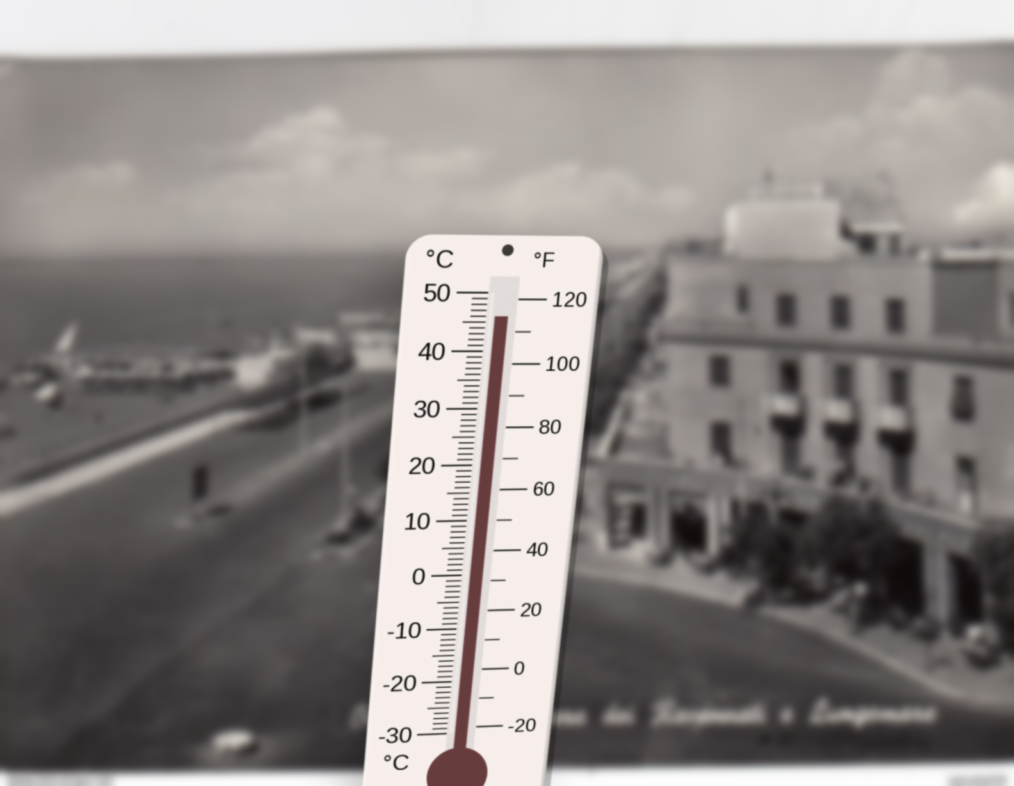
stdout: 46 (°C)
